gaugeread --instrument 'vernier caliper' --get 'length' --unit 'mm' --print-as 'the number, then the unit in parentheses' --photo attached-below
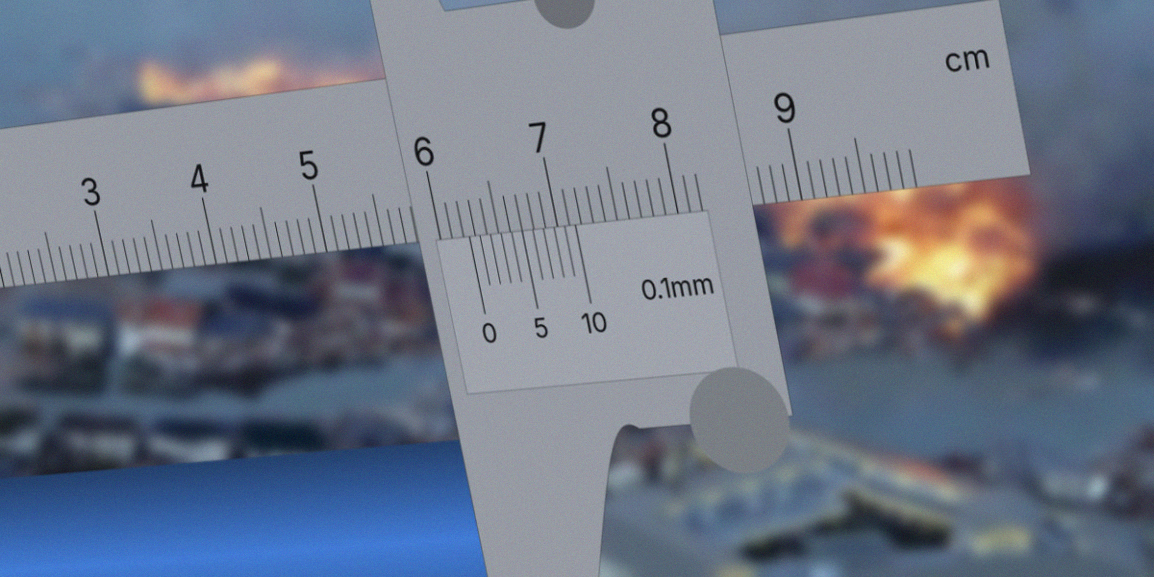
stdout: 62.5 (mm)
